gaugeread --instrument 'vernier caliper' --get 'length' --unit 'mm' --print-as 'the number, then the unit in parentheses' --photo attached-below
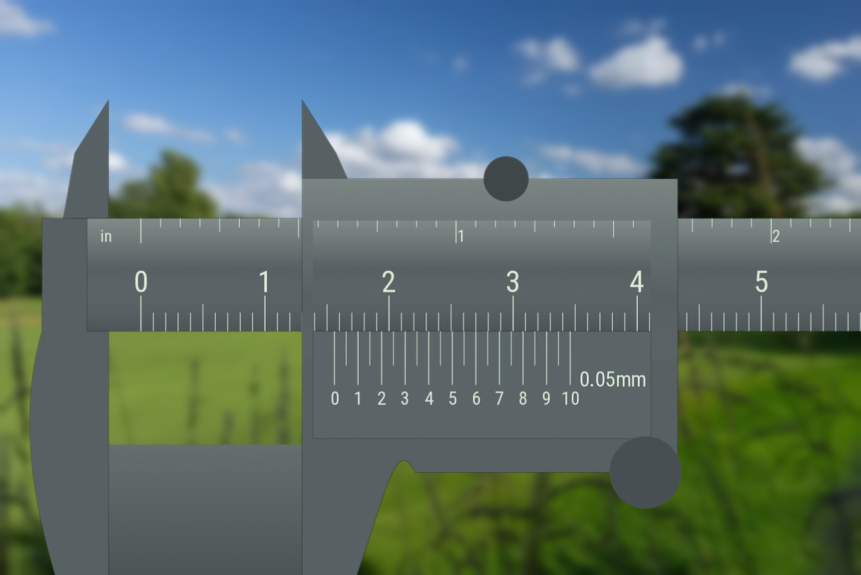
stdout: 15.6 (mm)
